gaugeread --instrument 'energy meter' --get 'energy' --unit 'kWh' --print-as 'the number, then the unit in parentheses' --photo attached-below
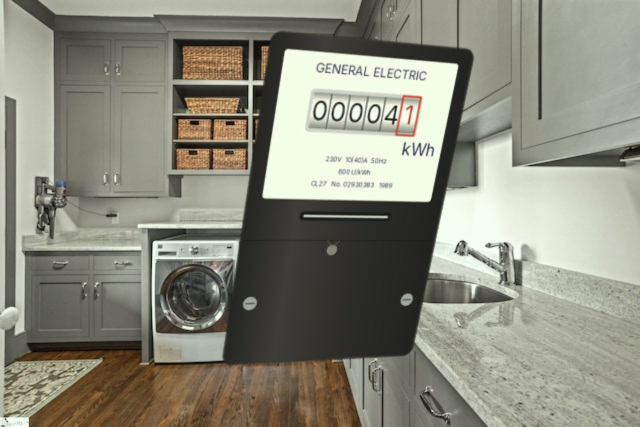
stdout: 4.1 (kWh)
